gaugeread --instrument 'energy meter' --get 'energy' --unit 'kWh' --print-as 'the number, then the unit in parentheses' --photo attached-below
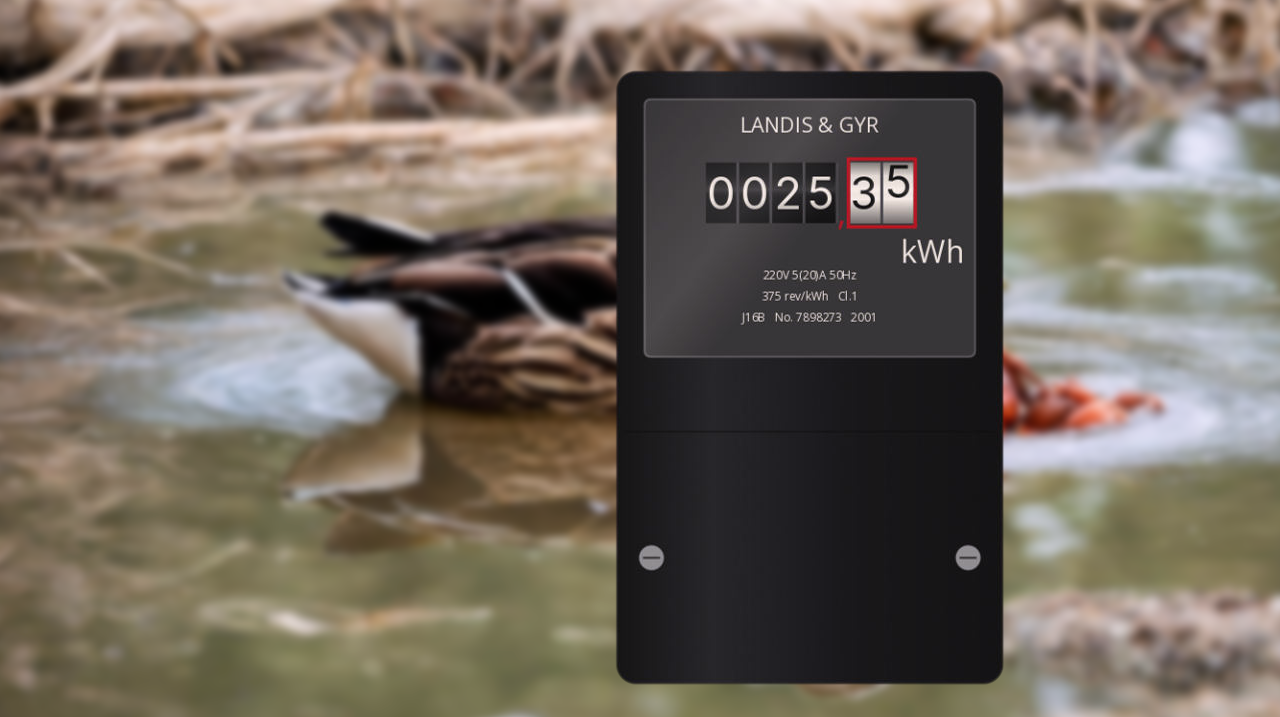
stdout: 25.35 (kWh)
